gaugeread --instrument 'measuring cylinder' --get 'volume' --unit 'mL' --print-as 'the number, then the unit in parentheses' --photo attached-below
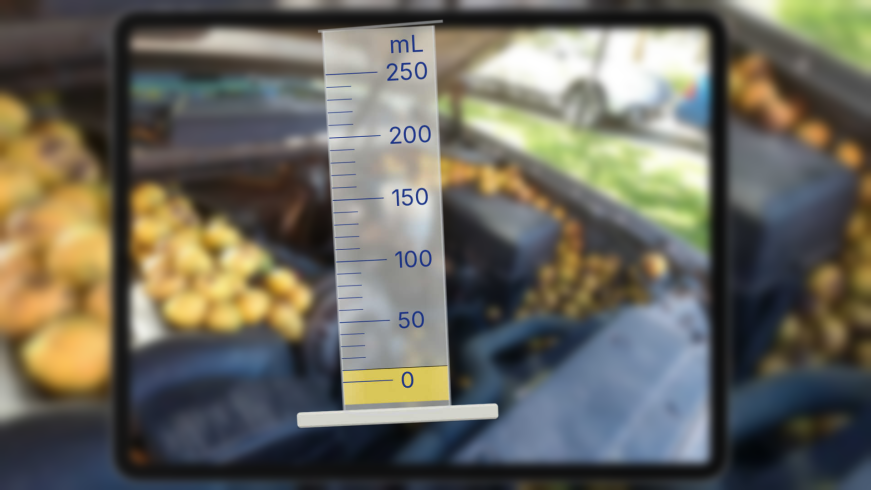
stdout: 10 (mL)
